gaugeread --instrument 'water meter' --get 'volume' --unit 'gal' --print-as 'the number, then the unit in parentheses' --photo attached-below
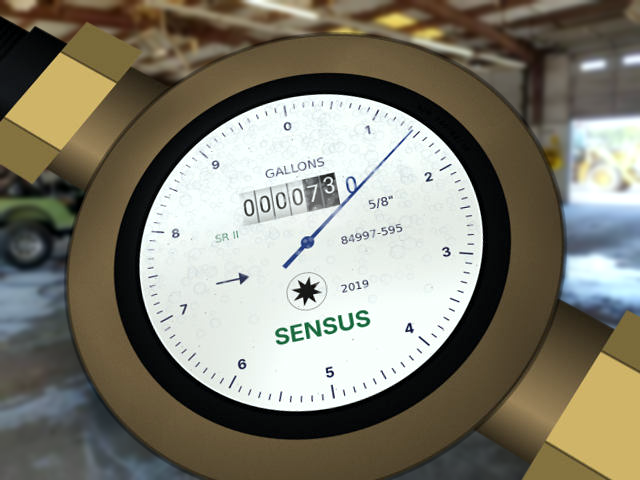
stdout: 731.4 (gal)
